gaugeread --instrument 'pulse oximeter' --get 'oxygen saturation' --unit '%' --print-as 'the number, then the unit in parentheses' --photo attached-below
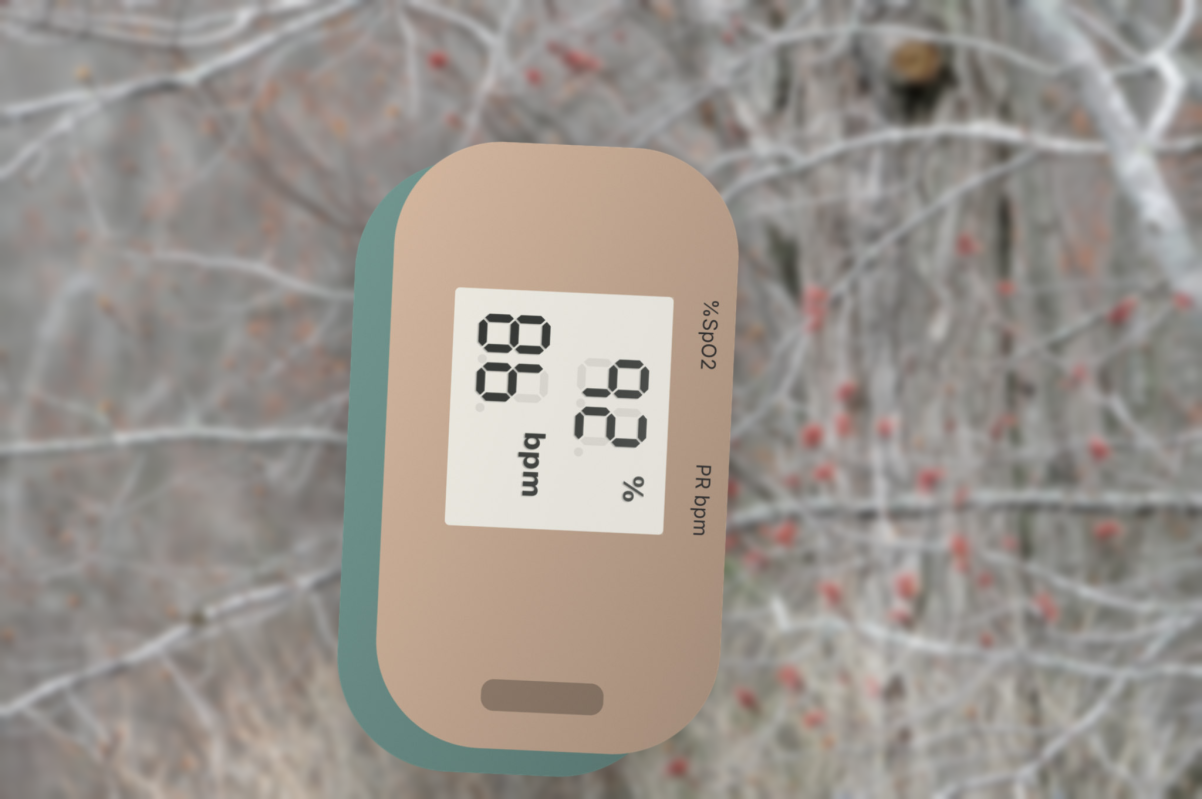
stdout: 92 (%)
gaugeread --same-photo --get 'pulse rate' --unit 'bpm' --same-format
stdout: 86 (bpm)
